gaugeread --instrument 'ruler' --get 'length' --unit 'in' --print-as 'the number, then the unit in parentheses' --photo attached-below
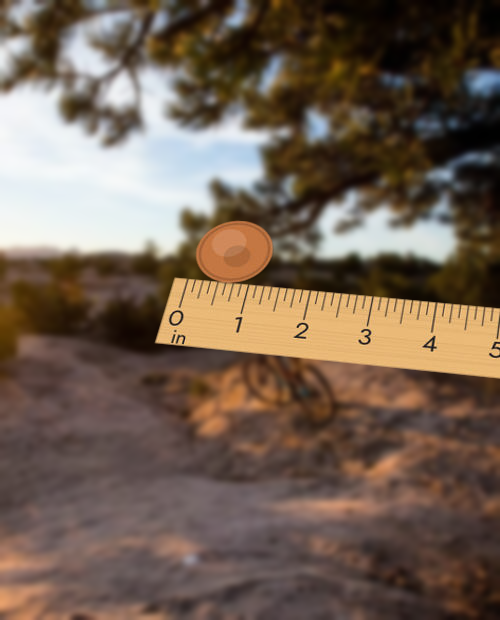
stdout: 1.25 (in)
